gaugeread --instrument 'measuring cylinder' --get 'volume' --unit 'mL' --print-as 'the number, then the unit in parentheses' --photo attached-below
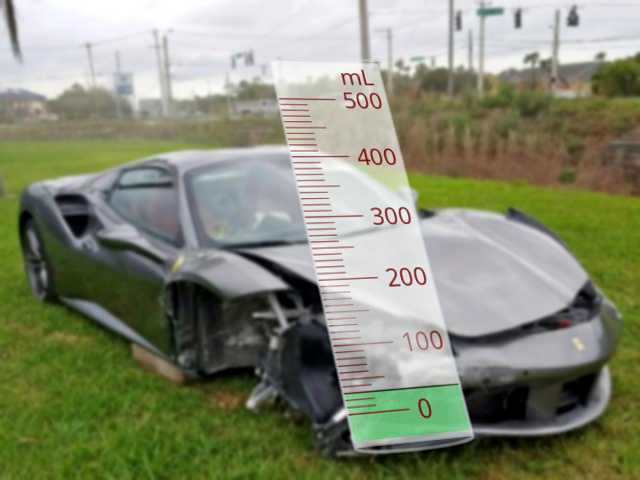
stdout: 30 (mL)
